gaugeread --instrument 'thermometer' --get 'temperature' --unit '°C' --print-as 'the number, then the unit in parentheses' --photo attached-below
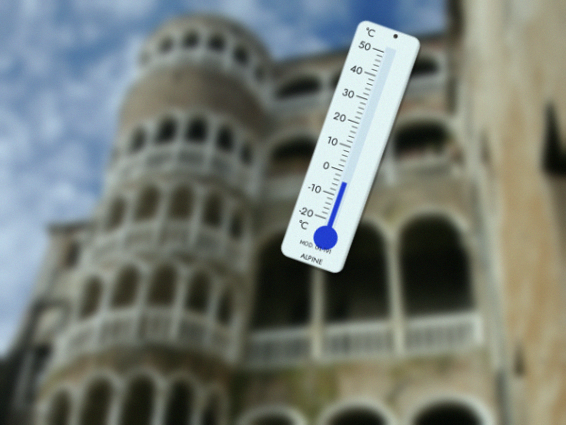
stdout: -4 (°C)
